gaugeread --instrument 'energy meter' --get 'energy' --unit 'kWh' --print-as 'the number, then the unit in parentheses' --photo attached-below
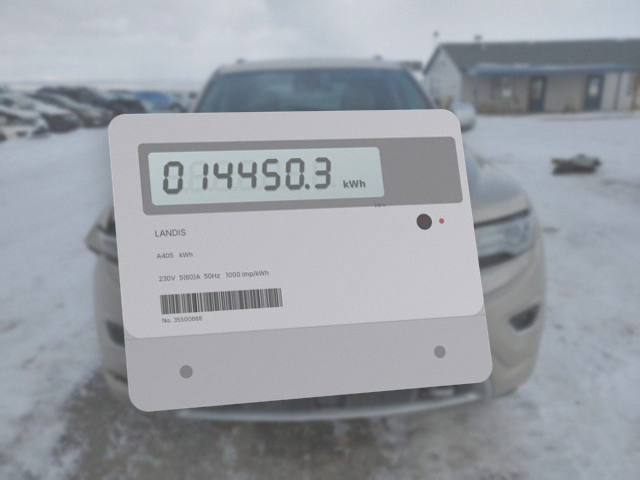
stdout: 14450.3 (kWh)
